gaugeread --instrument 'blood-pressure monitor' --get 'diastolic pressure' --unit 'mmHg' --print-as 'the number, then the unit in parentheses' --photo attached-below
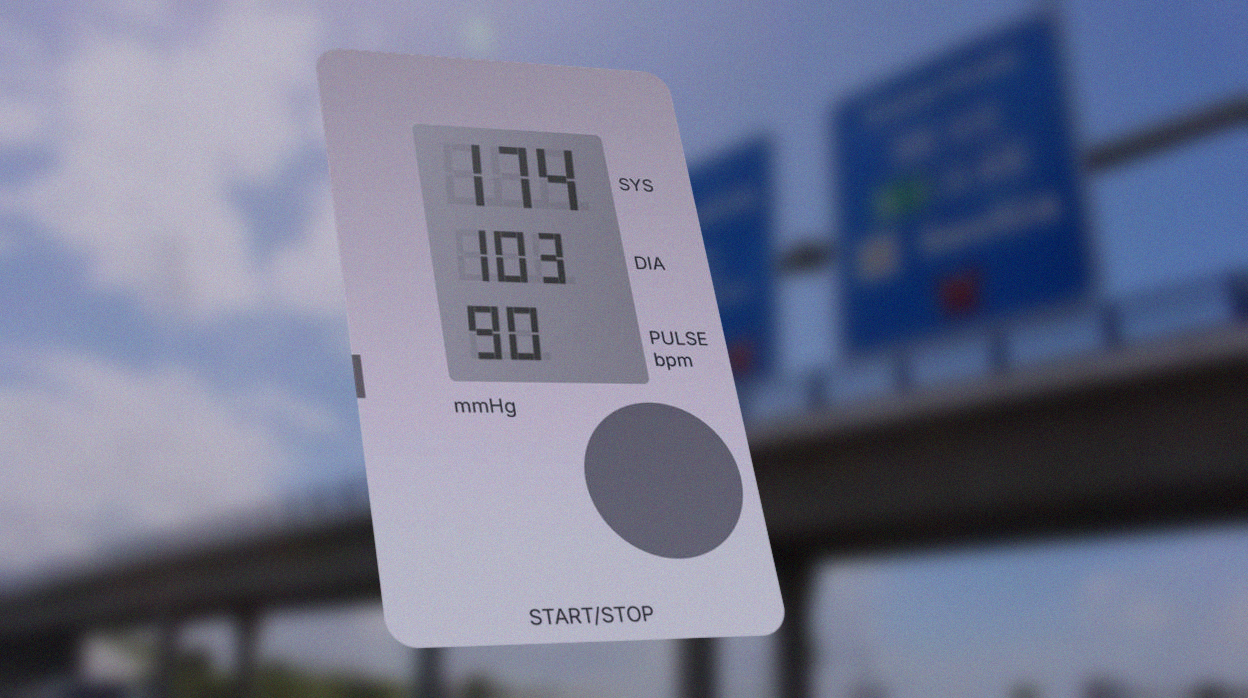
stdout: 103 (mmHg)
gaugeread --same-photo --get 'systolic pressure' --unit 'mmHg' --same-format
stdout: 174 (mmHg)
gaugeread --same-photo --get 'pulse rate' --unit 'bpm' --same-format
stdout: 90 (bpm)
